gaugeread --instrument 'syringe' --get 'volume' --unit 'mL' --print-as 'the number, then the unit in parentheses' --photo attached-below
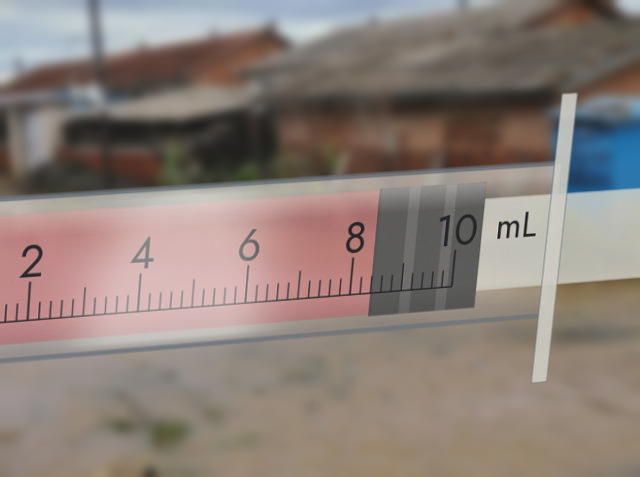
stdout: 8.4 (mL)
